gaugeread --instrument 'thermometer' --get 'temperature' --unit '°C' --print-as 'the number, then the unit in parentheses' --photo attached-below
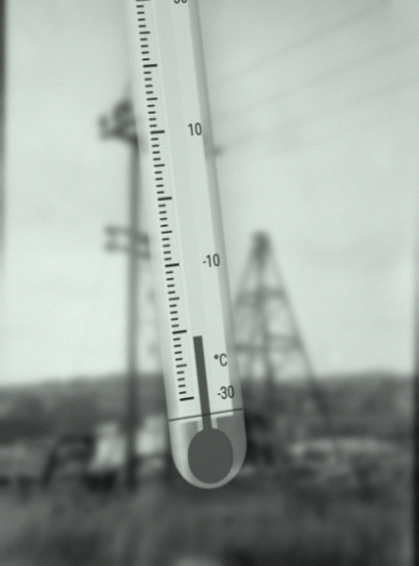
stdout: -21 (°C)
